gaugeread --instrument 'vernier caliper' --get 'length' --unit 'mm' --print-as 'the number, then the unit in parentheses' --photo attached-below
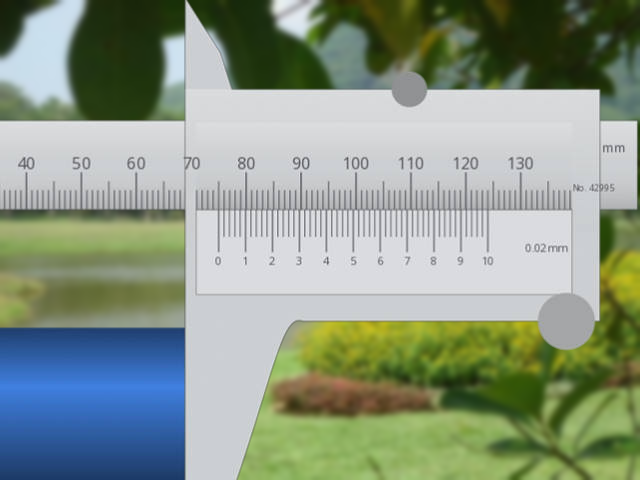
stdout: 75.0 (mm)
